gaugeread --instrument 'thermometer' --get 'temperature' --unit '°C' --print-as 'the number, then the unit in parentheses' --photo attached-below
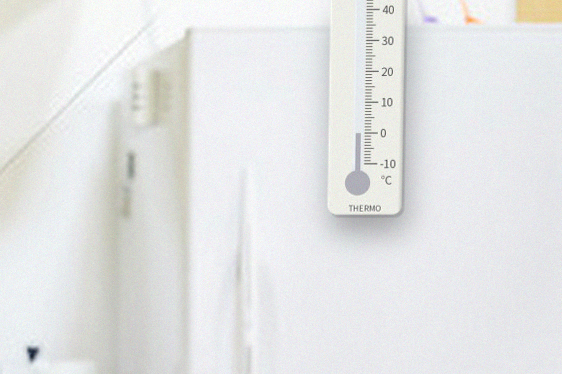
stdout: 0 (°C)
